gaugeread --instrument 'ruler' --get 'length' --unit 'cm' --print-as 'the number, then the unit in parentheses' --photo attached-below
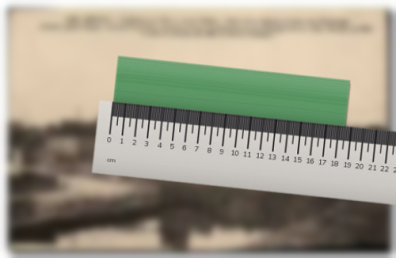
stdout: 18.5 (cm)
